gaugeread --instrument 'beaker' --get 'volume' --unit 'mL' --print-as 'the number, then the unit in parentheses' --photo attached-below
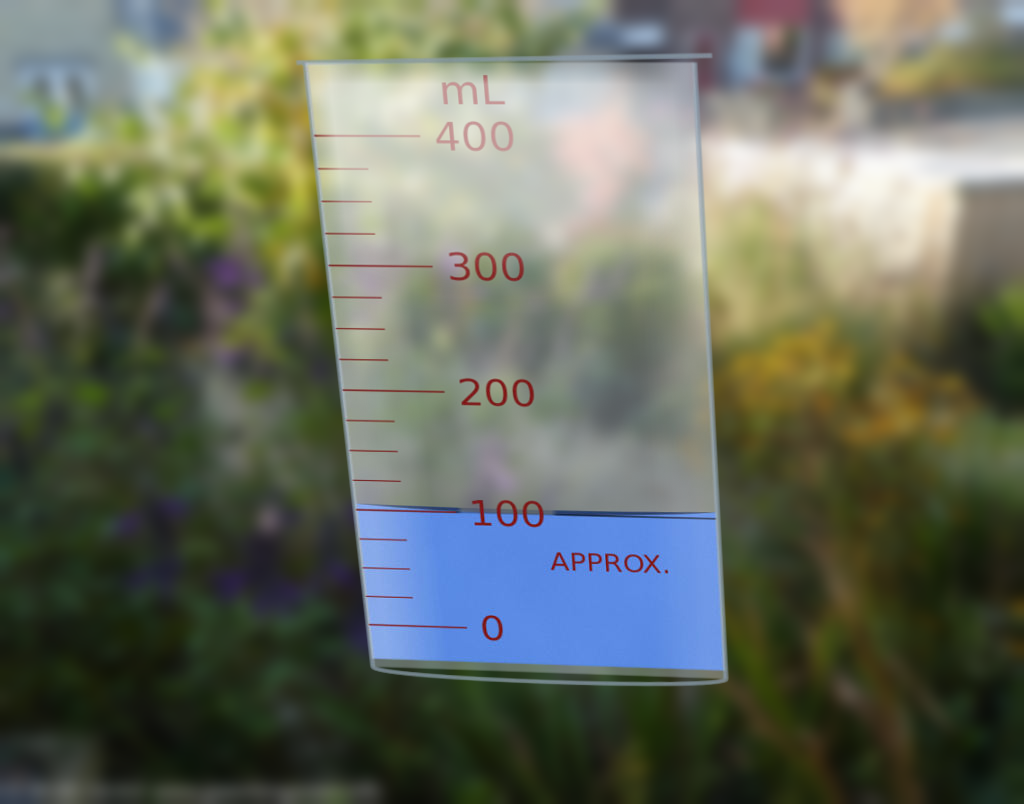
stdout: 100 (mL)
